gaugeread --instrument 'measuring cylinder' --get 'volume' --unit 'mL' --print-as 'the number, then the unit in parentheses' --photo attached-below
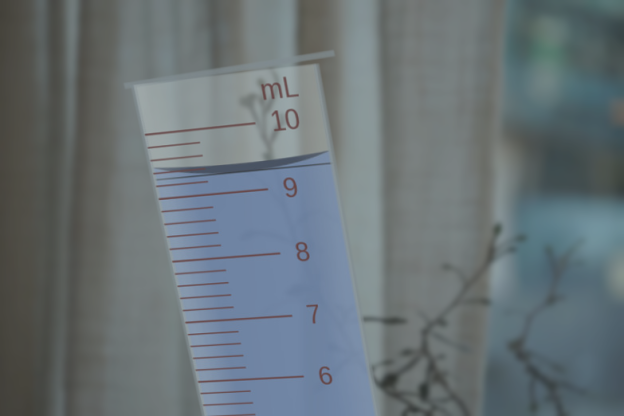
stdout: 9.3 (mL)
